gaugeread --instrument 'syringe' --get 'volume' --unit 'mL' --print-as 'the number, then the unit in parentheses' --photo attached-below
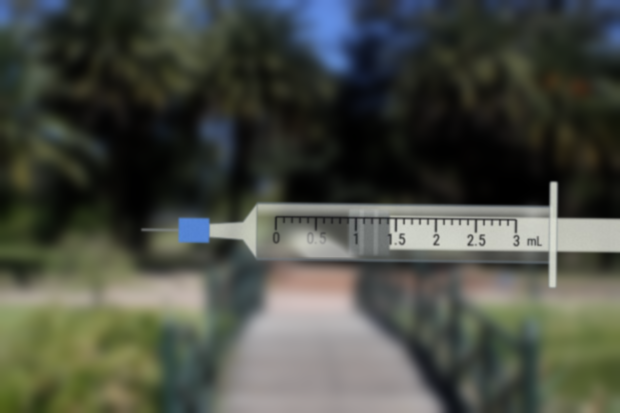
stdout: 0.9 (mL)
